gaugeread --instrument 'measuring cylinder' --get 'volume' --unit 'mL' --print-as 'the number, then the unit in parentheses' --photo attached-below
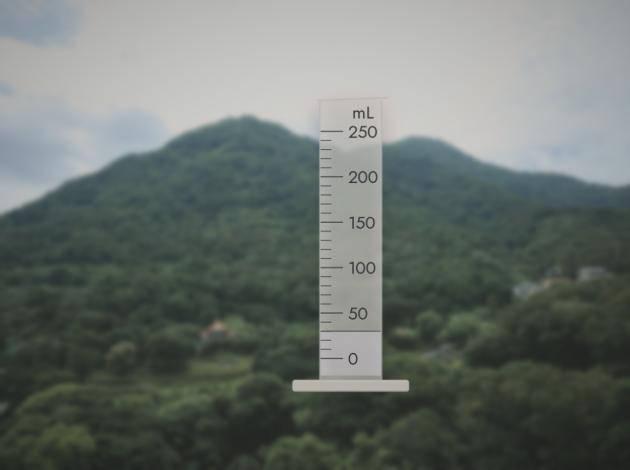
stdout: 30 (mL)
